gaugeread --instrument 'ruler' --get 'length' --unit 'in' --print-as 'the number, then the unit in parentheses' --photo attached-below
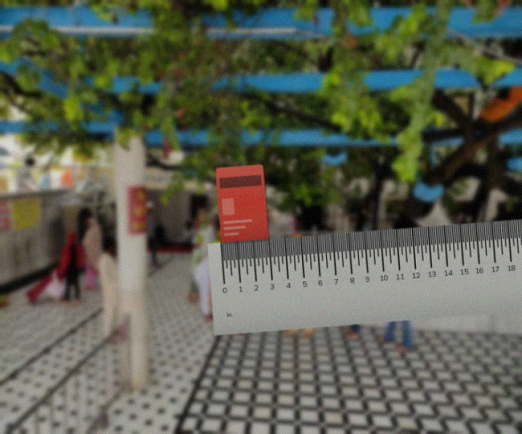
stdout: 3 (in)
